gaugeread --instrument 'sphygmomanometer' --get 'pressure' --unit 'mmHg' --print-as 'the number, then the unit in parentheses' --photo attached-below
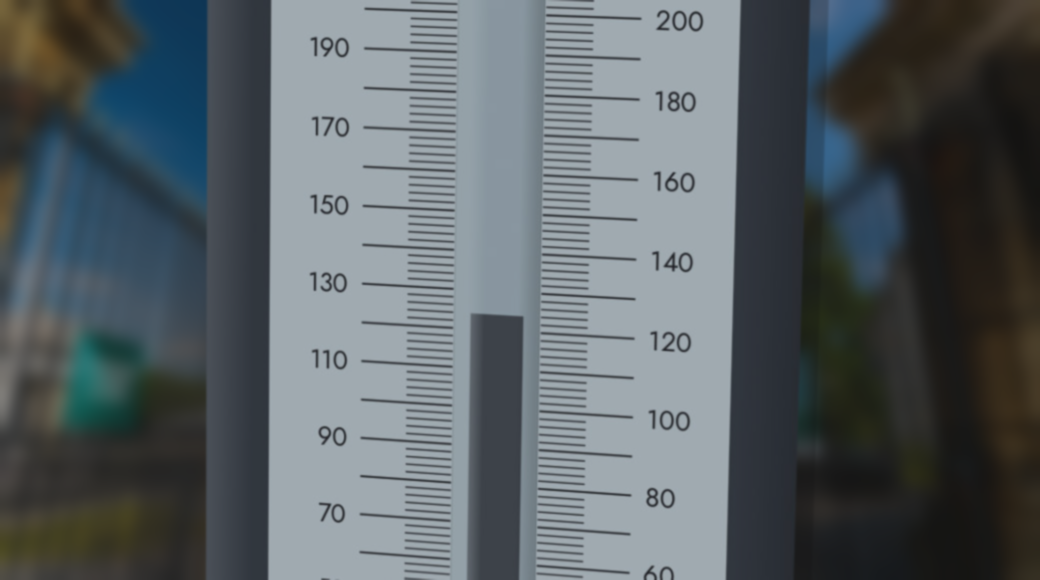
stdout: 124 (mmHg)
